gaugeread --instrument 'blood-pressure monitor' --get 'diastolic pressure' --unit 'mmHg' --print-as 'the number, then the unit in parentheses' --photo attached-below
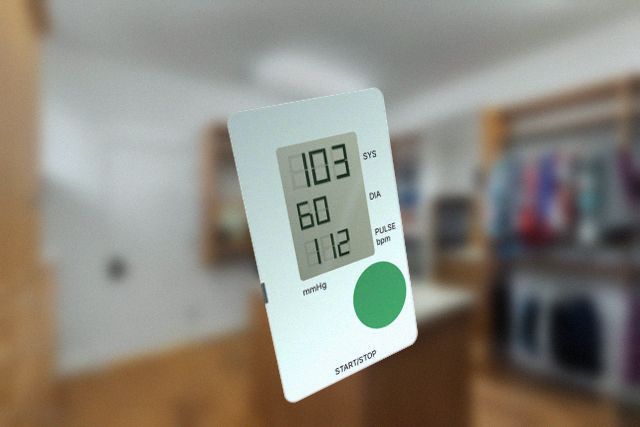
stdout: 60 (mmHg)
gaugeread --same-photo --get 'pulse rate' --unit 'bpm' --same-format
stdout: 112 (bpm)
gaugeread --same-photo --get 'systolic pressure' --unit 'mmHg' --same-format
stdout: 103 (mmHg)
